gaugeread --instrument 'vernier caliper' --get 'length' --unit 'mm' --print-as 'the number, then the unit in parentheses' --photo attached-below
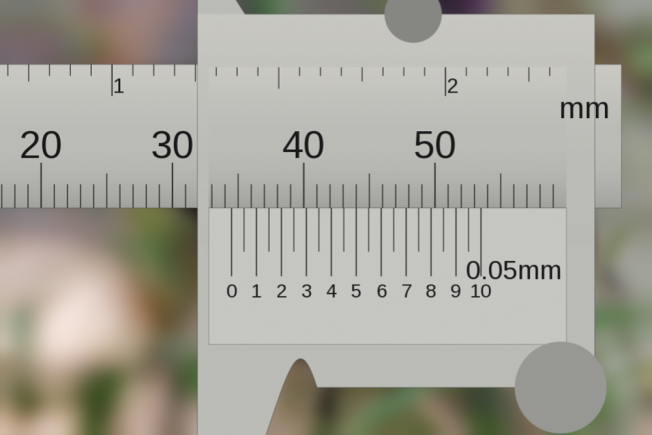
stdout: 34.5 (mm)
